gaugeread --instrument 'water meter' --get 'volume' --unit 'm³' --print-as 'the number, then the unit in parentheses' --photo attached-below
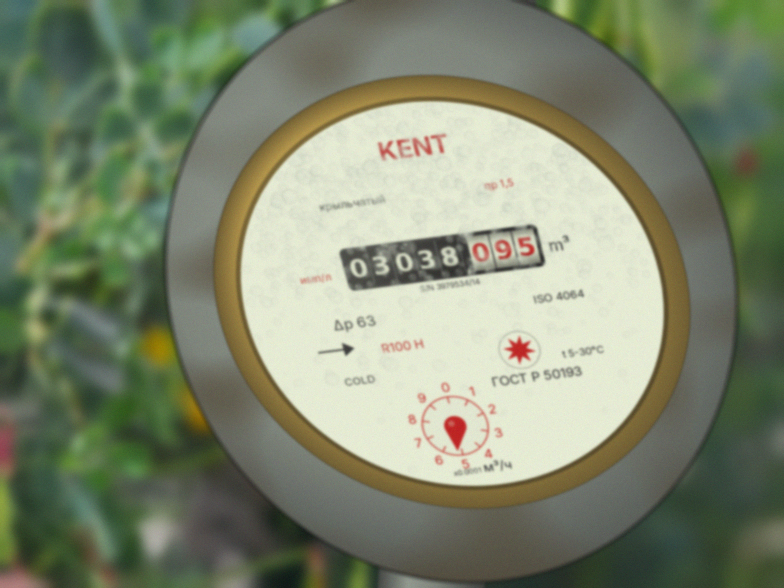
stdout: 3038.0955 (m³)
